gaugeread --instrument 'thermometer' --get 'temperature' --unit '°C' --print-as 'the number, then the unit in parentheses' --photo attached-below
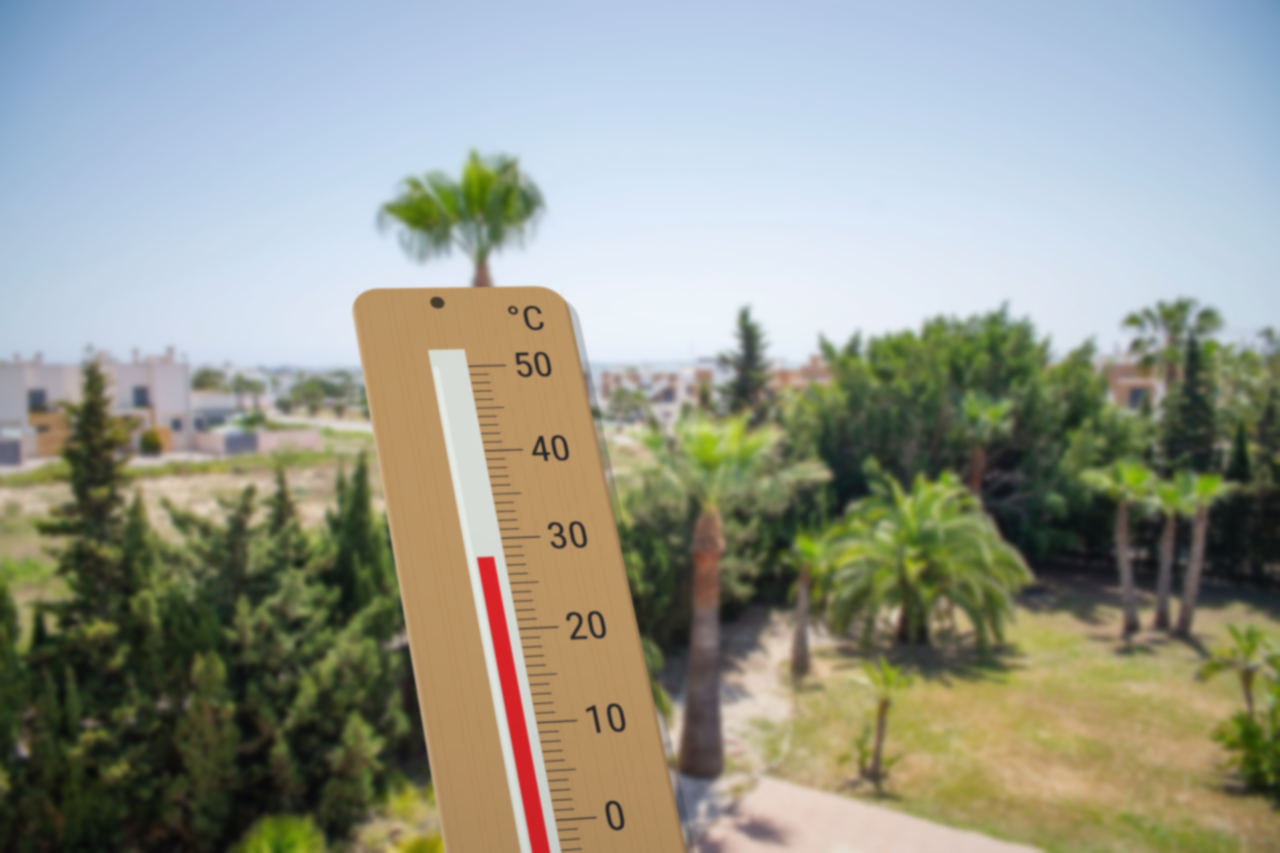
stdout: 28 (°C)
